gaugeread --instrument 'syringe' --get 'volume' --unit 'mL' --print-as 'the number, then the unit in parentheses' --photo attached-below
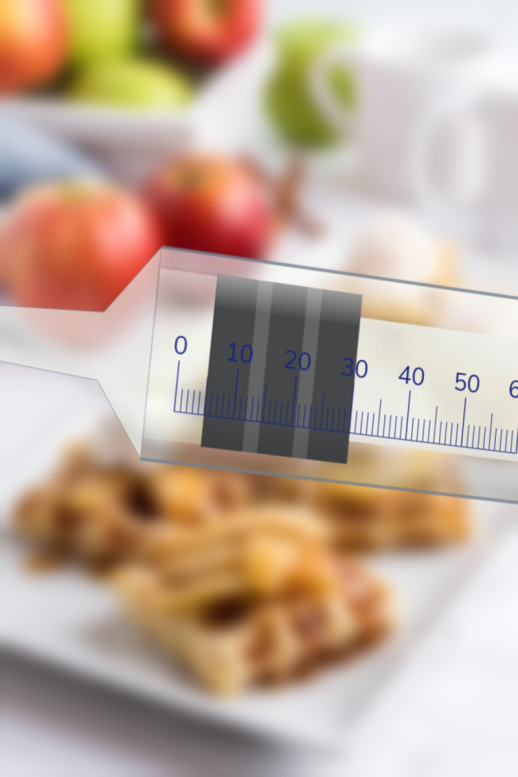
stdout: 5 (mL)
